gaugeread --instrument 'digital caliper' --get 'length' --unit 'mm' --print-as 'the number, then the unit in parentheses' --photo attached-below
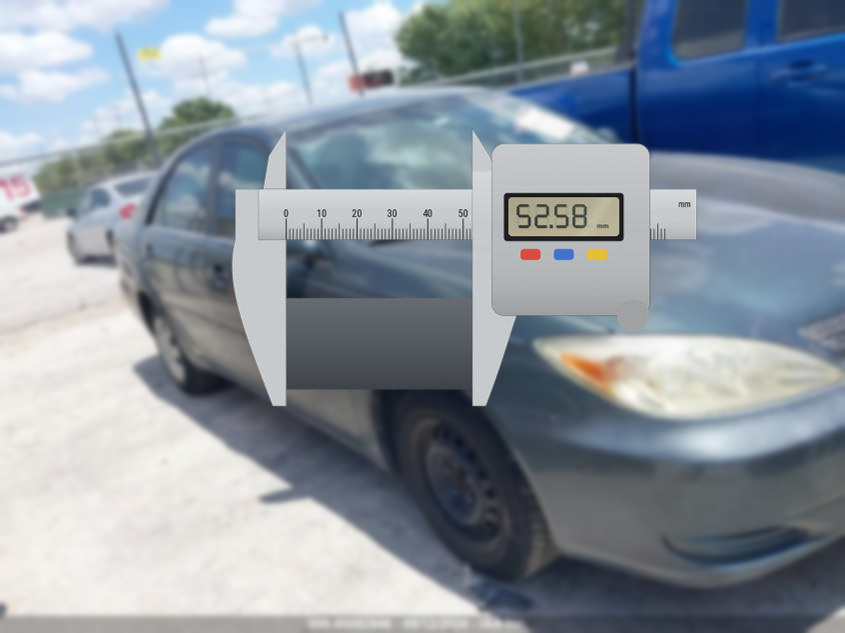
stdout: 52.58 (mm)
